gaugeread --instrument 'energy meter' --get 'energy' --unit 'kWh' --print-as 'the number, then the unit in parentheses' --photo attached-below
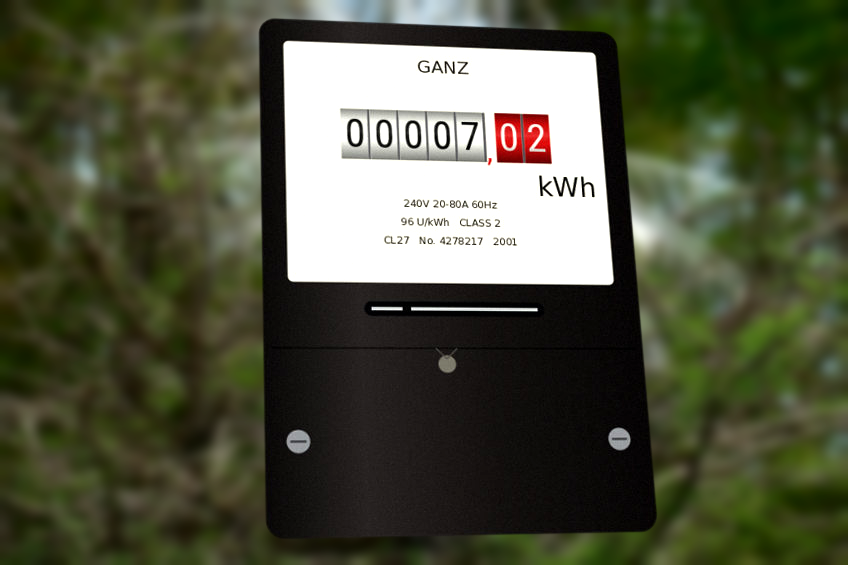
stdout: 7.02 (kWh)
